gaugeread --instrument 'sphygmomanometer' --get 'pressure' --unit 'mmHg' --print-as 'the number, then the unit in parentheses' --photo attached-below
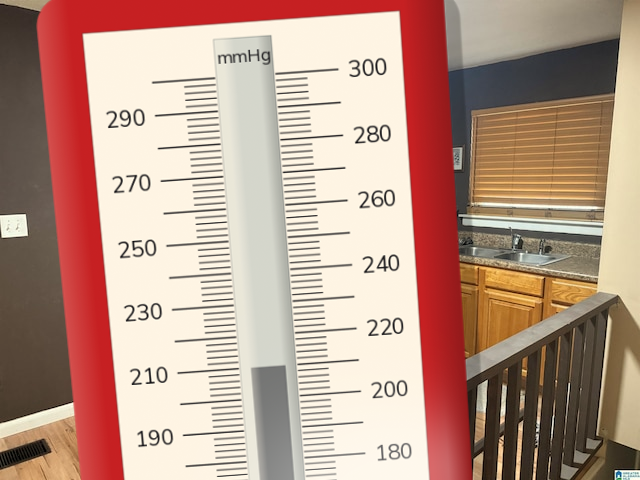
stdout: 210 (mmHg)
